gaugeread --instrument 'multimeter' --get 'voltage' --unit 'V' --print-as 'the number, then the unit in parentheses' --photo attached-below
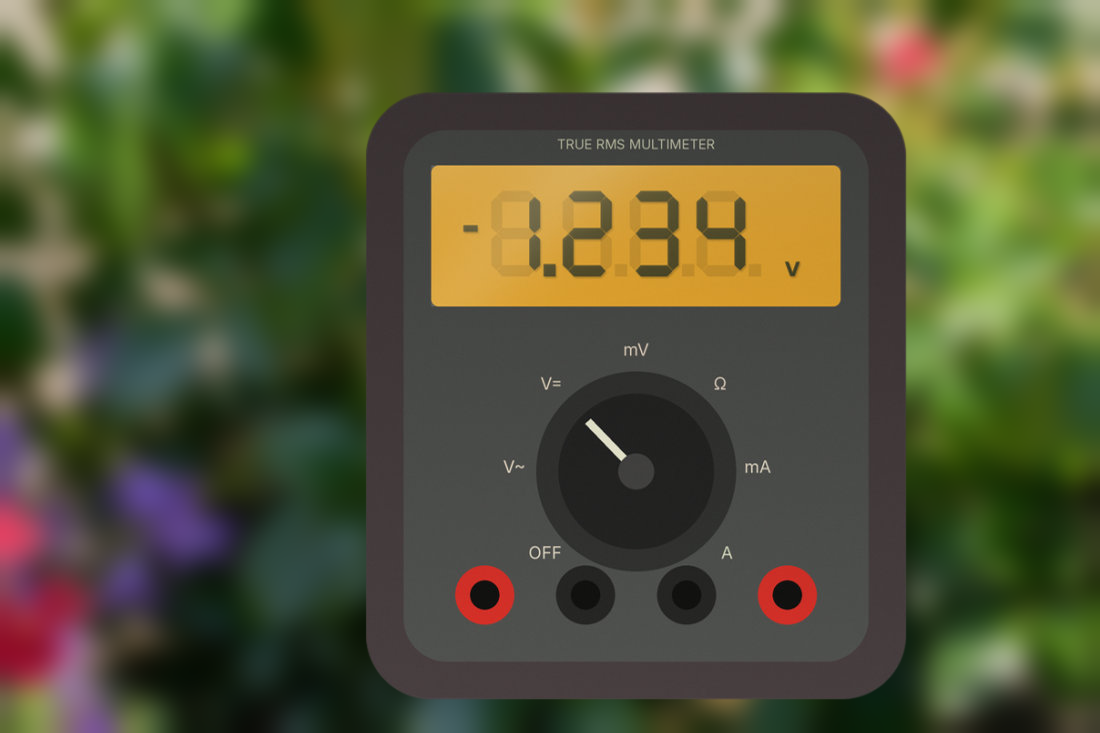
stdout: -1.234 (V)
